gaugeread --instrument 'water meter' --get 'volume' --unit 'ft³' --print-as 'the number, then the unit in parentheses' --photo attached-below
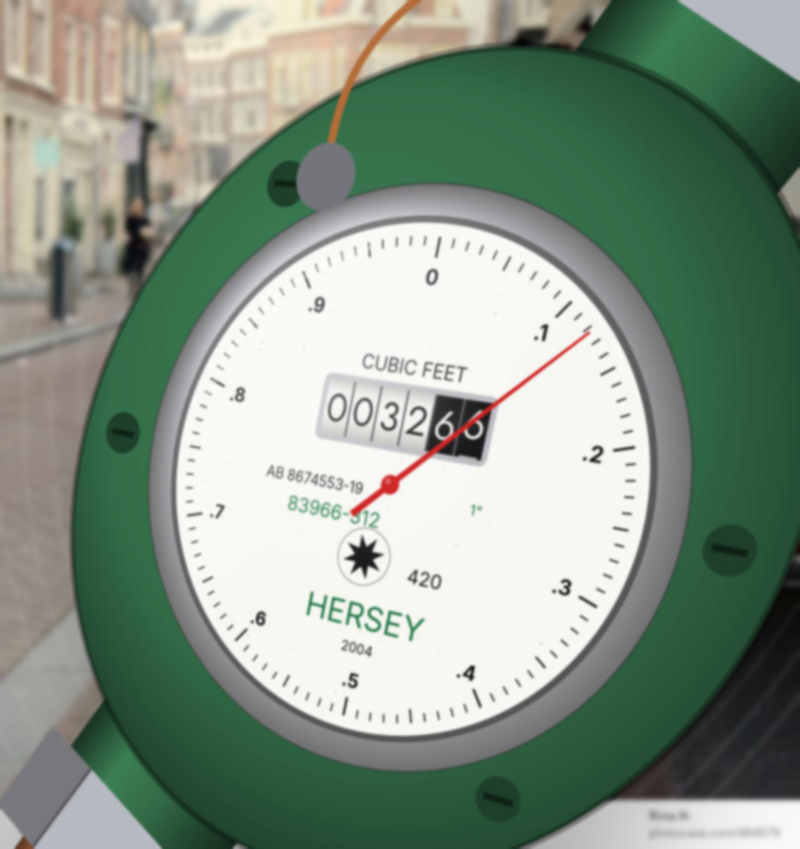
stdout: 3266.12 (ft³)
